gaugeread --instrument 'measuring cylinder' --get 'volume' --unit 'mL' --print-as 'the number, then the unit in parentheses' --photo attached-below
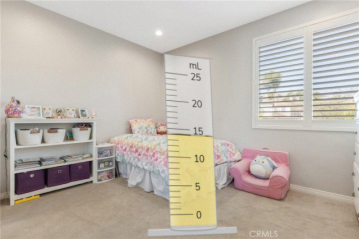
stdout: 14 (mL)
